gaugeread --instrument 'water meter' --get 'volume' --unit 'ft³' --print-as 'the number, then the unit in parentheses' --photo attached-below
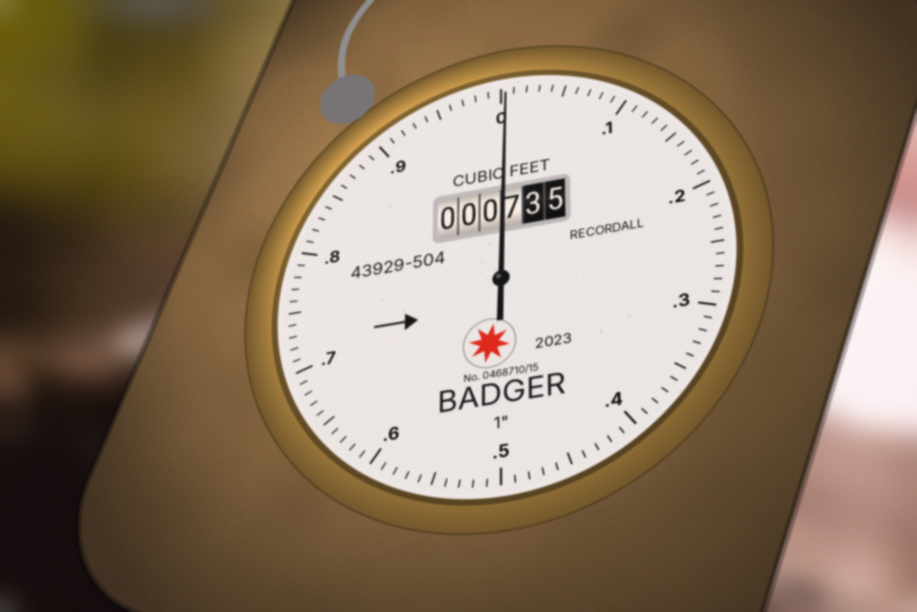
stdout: 735.00 (ft³)
